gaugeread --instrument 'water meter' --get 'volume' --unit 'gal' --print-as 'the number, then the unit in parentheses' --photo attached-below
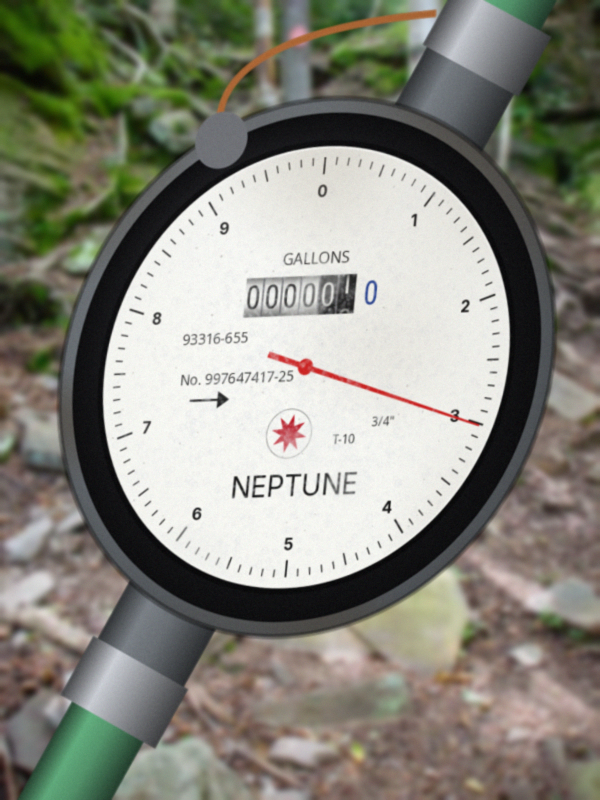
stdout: 13.0 (gal)
